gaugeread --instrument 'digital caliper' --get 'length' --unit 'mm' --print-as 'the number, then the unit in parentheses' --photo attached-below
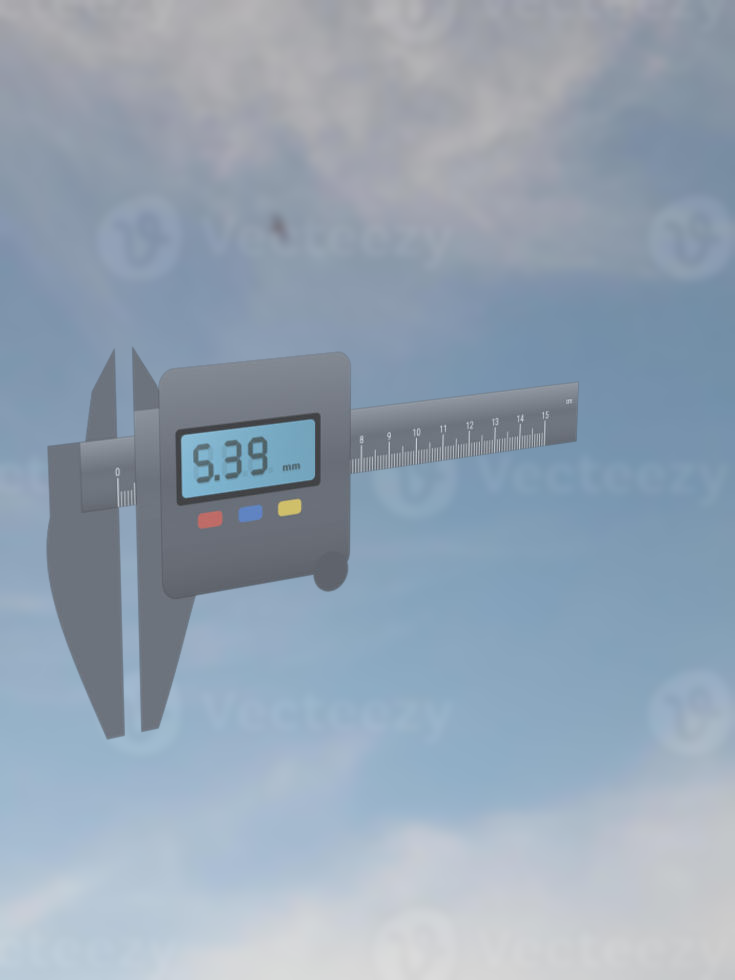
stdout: 5.39 (mm)
